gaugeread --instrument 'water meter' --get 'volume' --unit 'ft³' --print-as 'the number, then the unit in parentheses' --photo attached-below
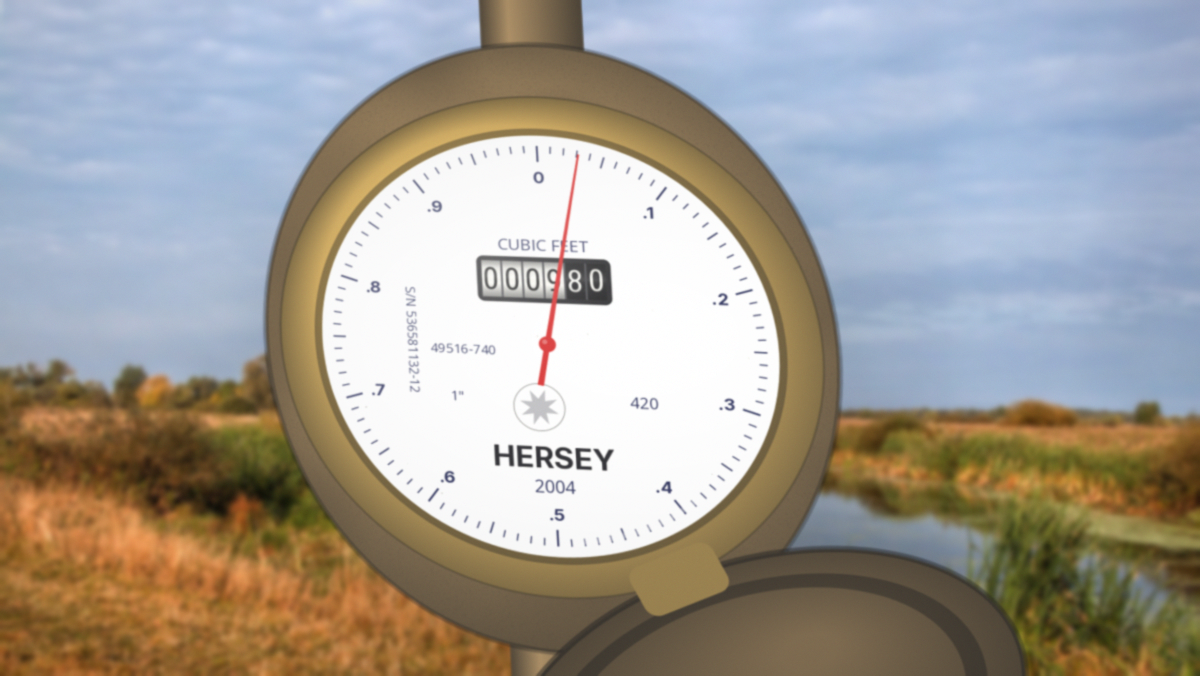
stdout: 980.03 (ft³)
